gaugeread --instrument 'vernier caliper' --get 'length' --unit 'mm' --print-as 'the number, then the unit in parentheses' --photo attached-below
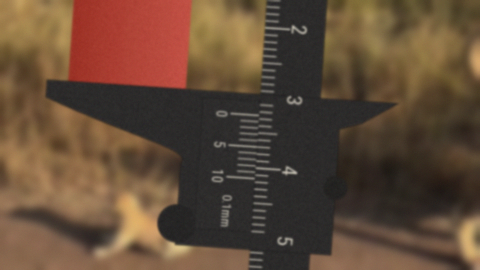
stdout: 32.5 (mm)
